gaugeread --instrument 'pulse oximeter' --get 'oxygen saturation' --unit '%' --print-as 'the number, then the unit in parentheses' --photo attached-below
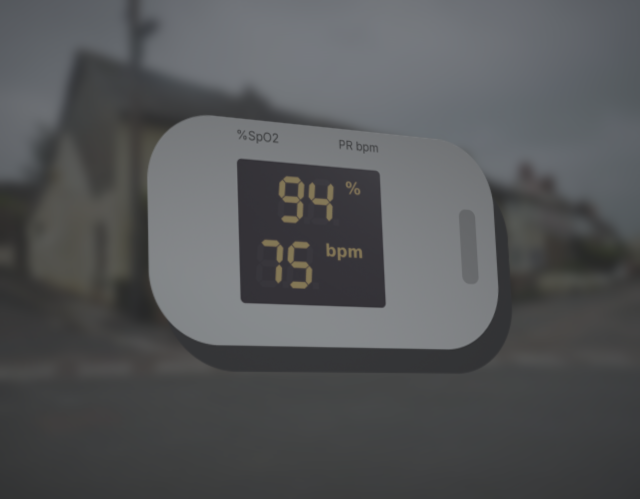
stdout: 94 (%)
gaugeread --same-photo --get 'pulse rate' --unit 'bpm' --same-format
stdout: 75 (bpm)
